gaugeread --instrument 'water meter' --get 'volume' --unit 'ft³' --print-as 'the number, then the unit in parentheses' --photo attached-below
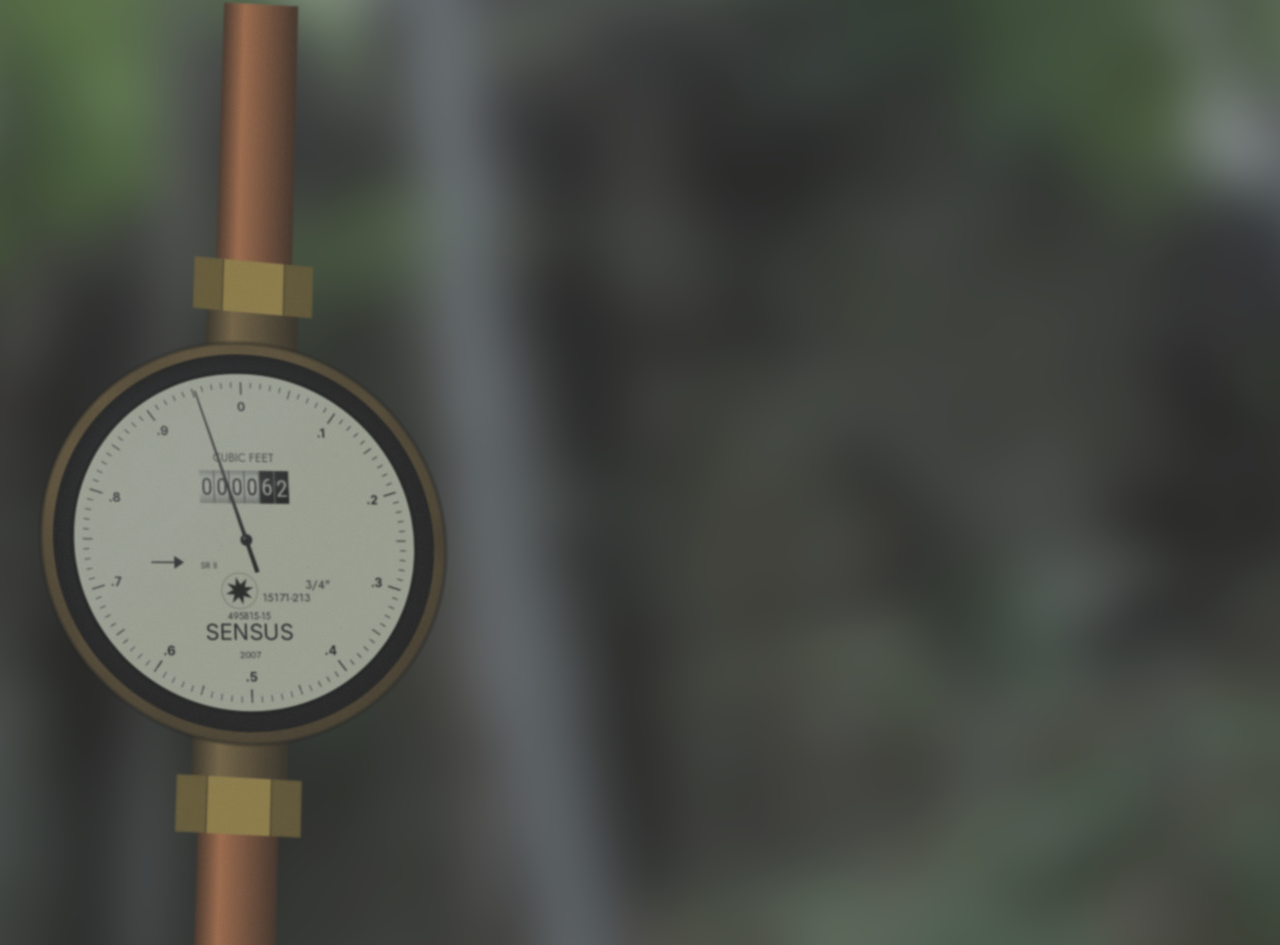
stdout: 61.95 (ft³)
